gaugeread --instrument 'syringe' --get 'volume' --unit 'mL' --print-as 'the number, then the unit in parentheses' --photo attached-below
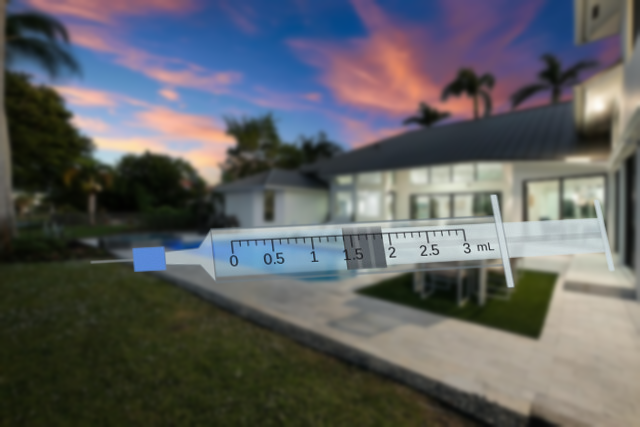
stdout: 1.4 (mL)
